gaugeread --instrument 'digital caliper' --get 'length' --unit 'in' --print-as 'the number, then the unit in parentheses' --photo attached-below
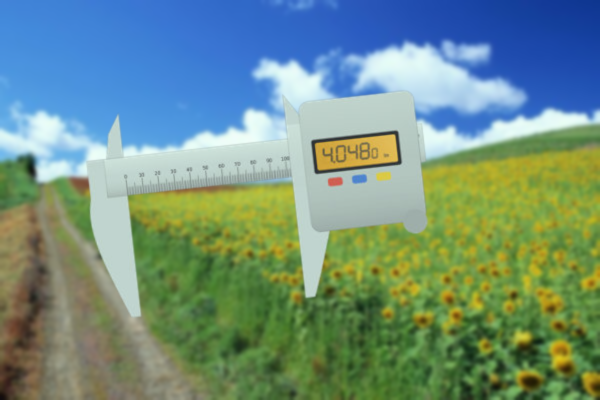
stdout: 4.0480 (in)
